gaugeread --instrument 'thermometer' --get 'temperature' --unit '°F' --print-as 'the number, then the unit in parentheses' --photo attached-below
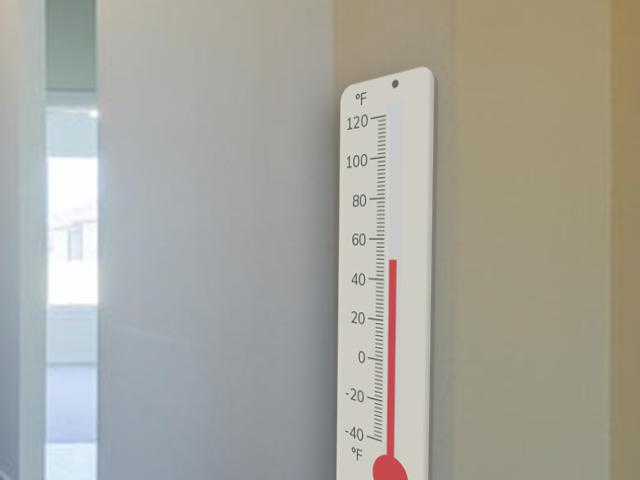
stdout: 50 (°F)
